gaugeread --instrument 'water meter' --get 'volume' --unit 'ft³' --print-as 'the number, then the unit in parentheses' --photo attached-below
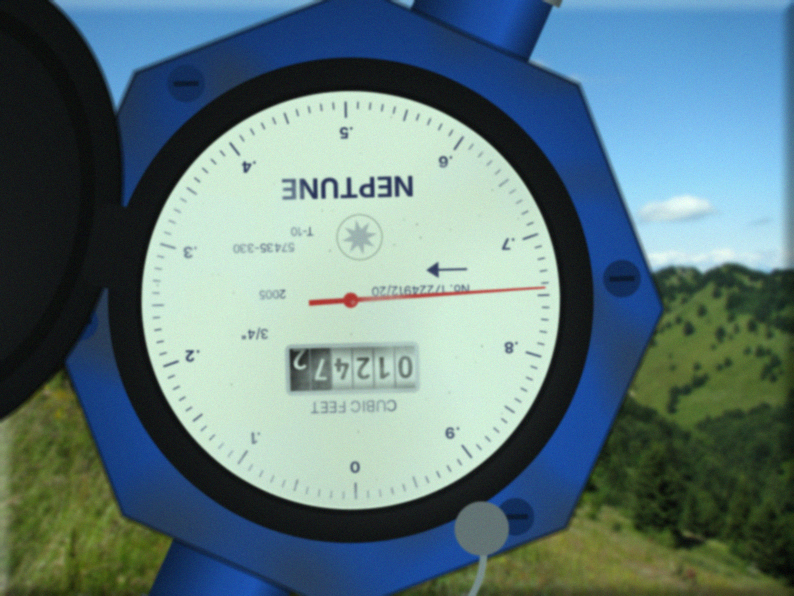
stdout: 12471.74 (ft³)
